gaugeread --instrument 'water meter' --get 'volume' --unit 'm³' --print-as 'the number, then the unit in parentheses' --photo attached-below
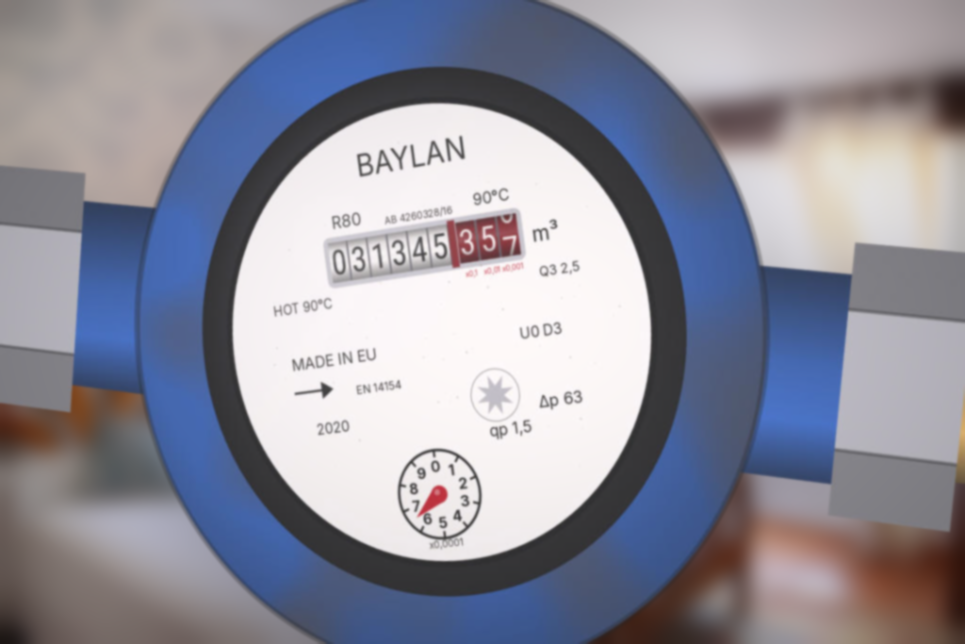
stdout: 31345.3566 (m³)
